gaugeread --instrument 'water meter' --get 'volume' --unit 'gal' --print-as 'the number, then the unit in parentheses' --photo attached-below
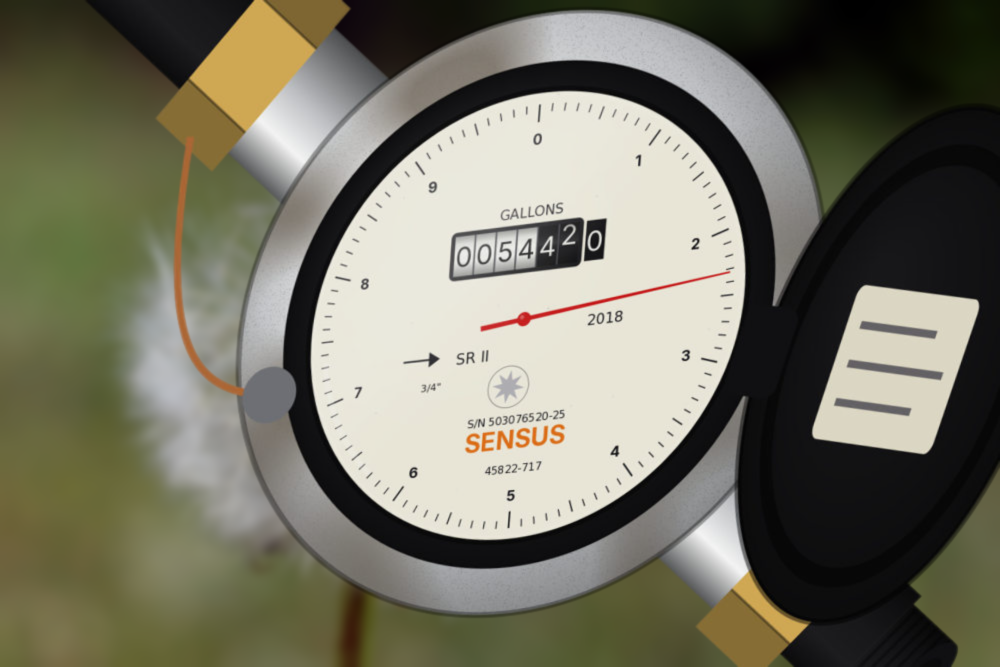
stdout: 54422.3 (gal)
